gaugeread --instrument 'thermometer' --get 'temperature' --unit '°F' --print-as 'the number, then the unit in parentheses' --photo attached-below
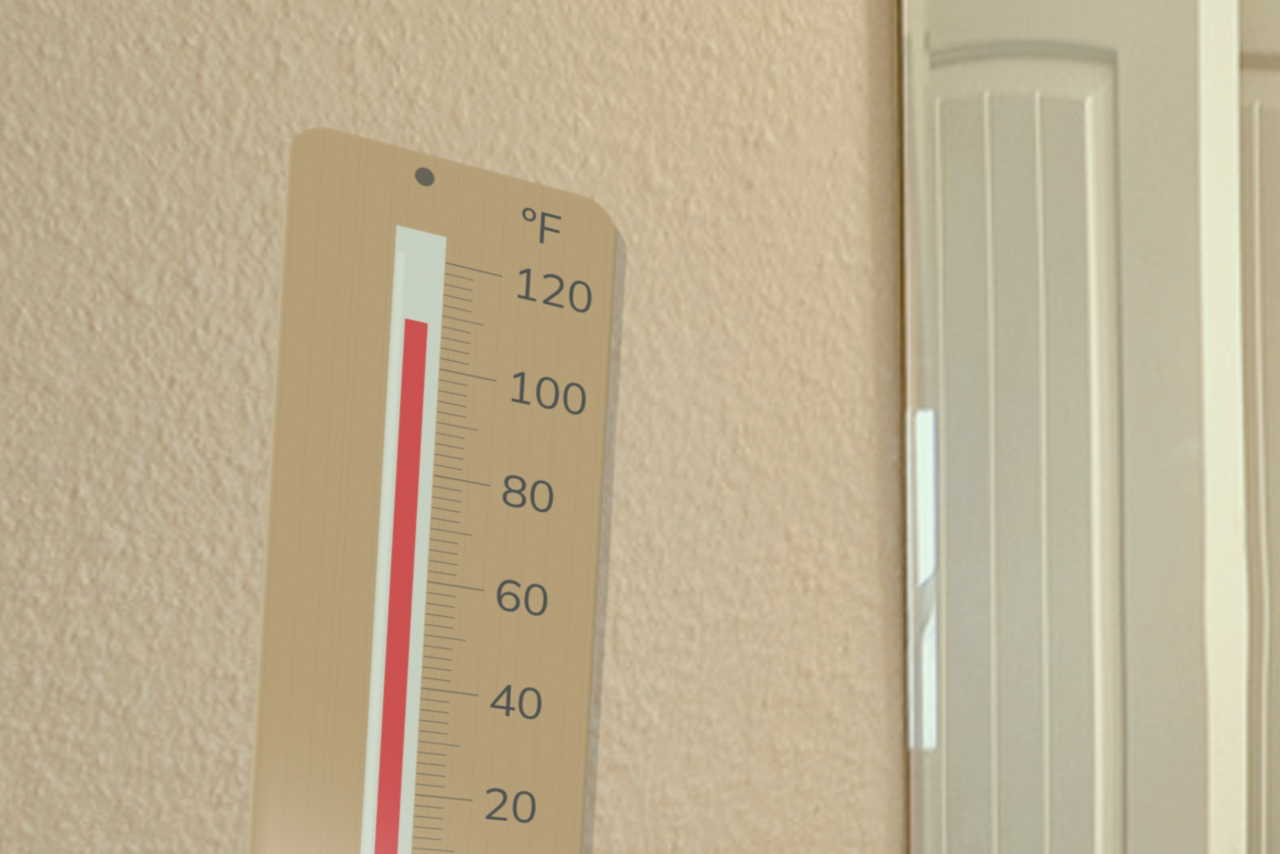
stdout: 108 (°F)
